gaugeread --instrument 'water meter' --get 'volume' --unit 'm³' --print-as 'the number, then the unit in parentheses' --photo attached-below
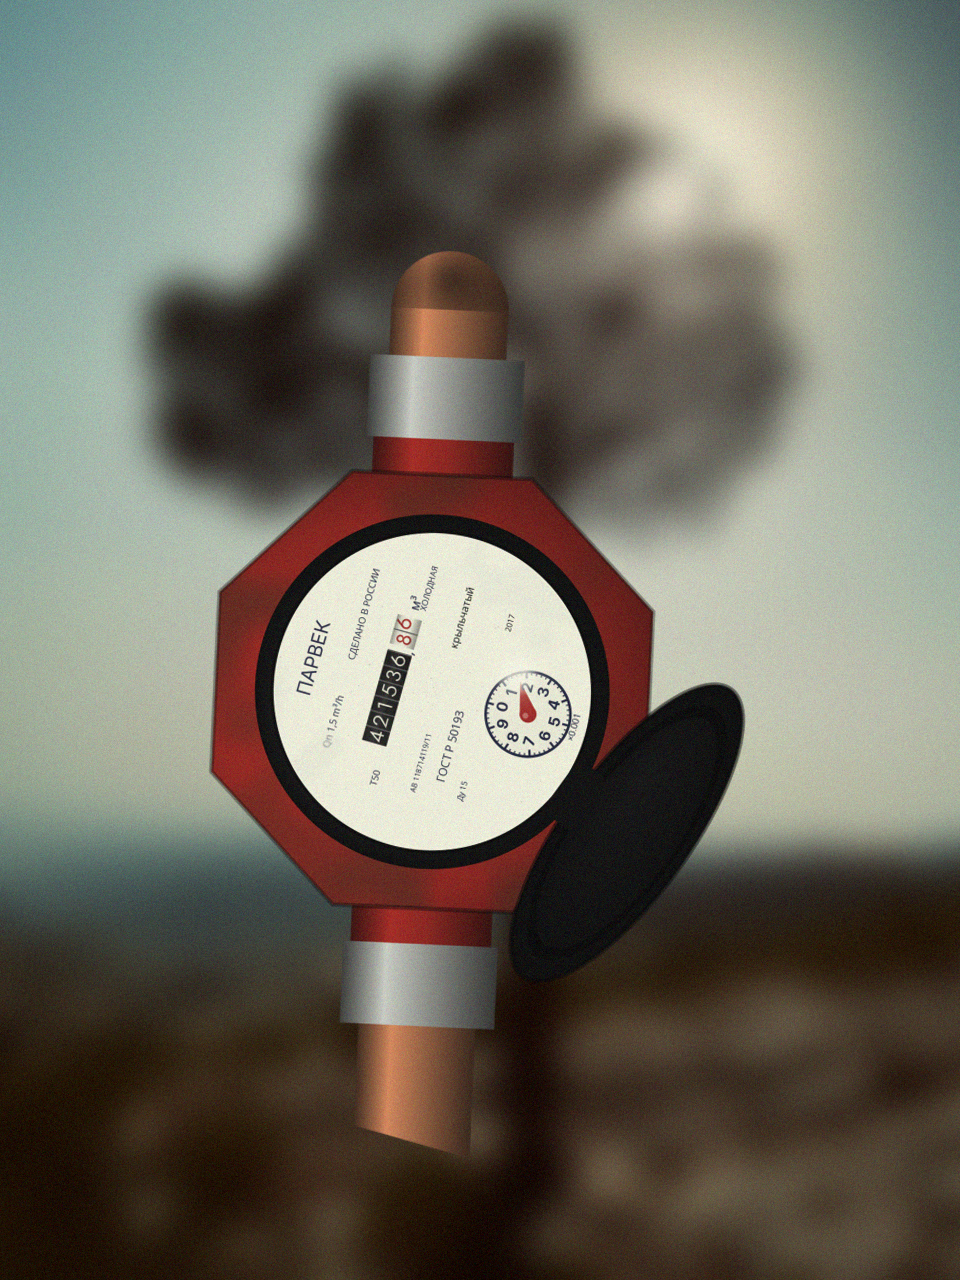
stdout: 421536.861 (m³)
